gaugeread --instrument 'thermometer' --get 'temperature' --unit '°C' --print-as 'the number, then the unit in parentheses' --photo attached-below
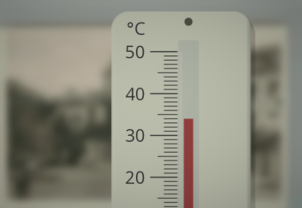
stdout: 34 (°C)
